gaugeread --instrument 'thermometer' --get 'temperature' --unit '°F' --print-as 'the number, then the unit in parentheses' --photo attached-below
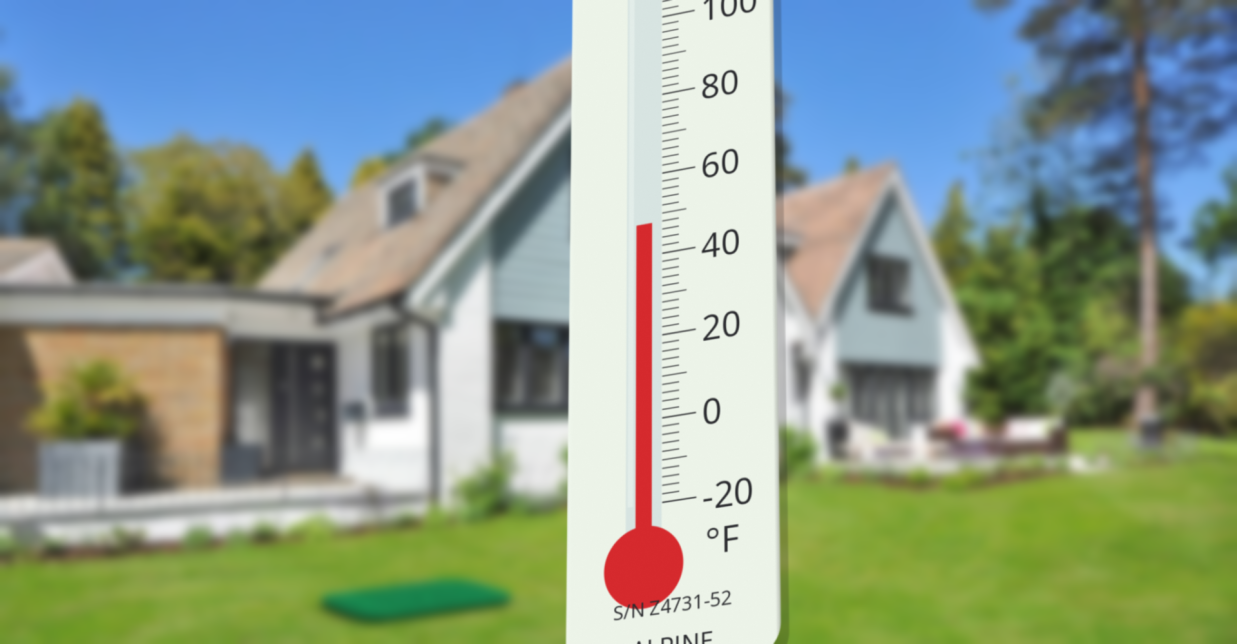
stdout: 48 (°F)
